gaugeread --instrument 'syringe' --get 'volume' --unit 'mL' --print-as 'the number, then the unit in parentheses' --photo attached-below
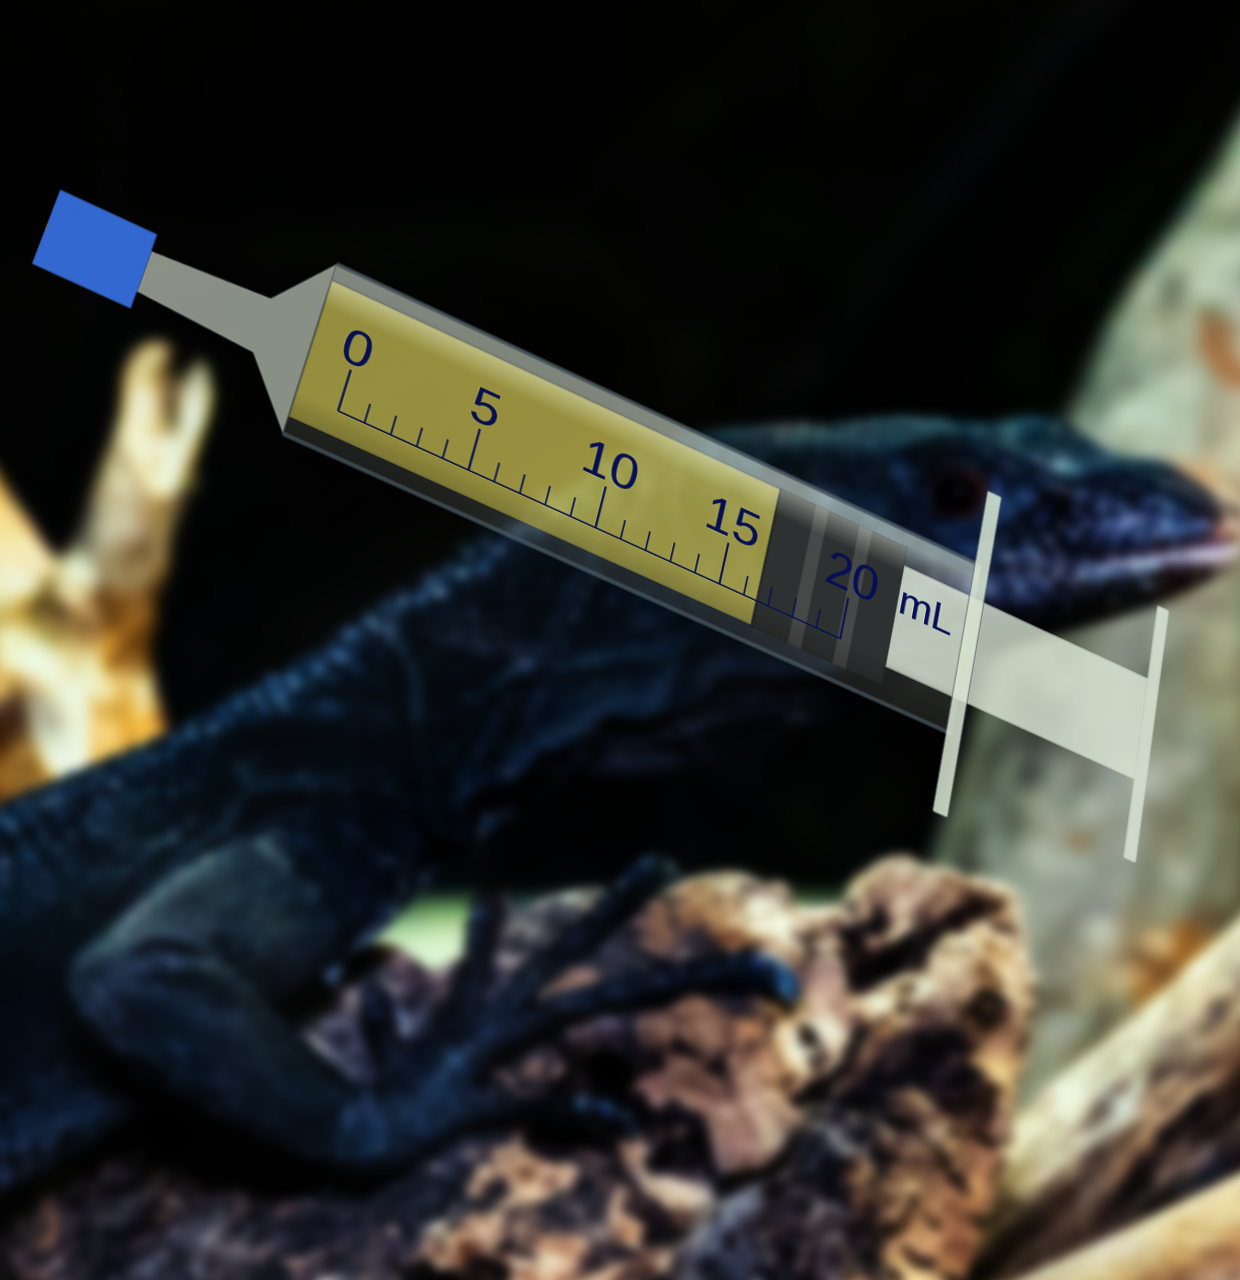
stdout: 16.5 (mL)
